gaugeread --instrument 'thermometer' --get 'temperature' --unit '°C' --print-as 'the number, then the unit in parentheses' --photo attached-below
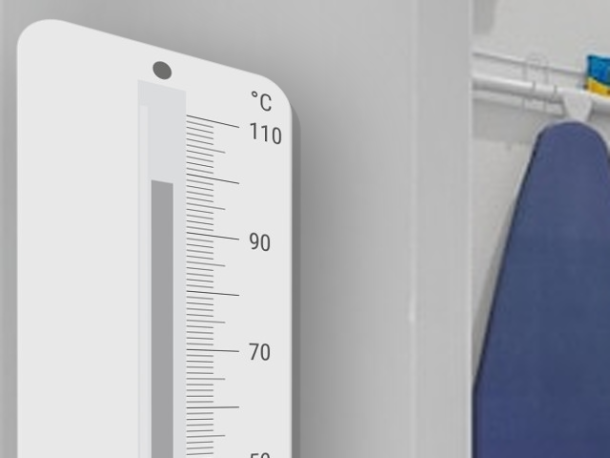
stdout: 98 (°C)
